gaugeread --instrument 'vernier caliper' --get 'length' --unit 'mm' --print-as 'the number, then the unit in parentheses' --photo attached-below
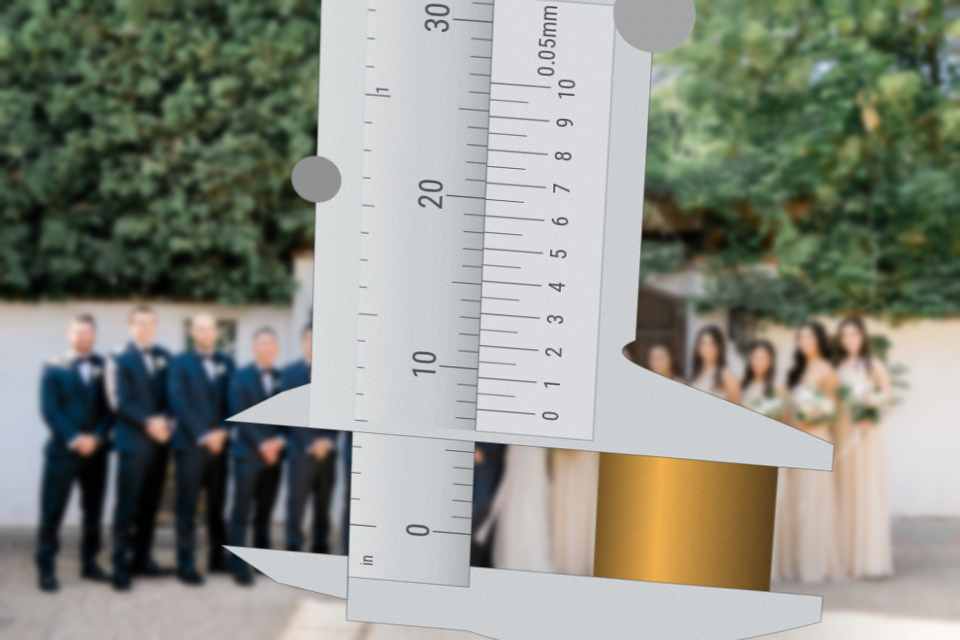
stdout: 7.6 (mm)
